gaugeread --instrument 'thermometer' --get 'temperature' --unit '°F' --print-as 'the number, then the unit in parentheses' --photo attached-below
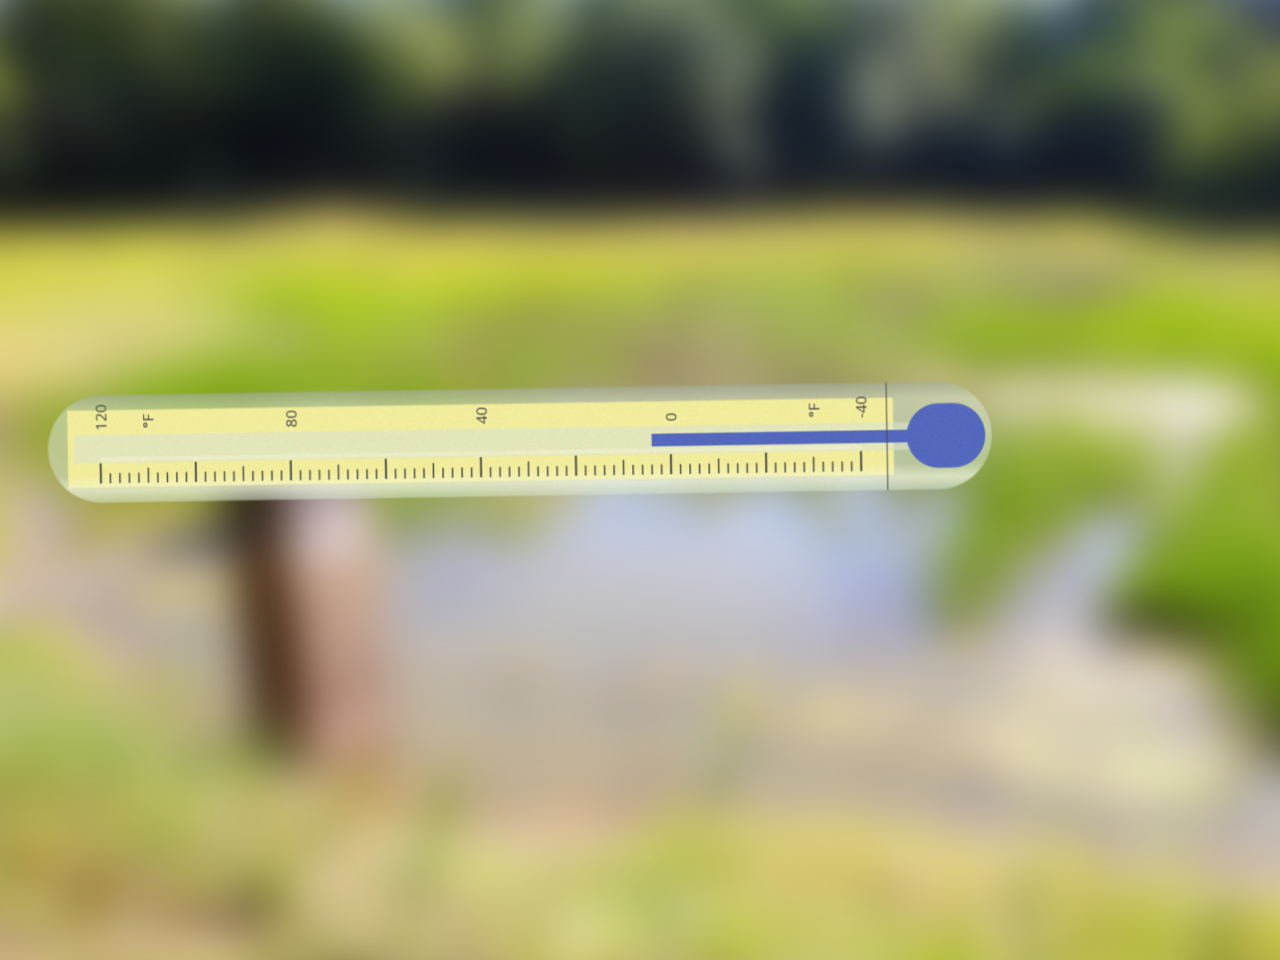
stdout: 4 (°F)
